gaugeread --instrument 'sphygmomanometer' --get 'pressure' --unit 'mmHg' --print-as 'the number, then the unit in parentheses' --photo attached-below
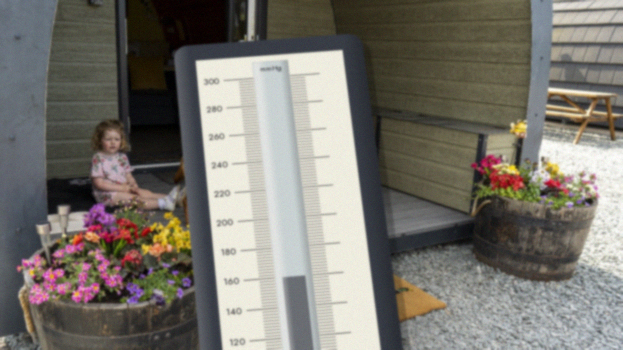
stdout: 160 (mmHg)
